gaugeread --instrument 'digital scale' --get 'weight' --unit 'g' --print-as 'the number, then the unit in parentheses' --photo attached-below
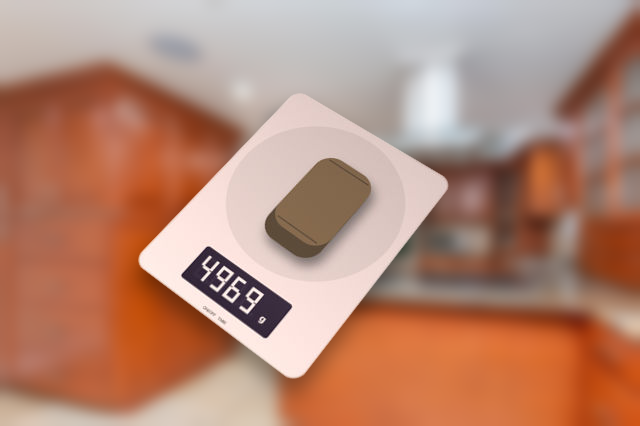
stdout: 4969 (g)
